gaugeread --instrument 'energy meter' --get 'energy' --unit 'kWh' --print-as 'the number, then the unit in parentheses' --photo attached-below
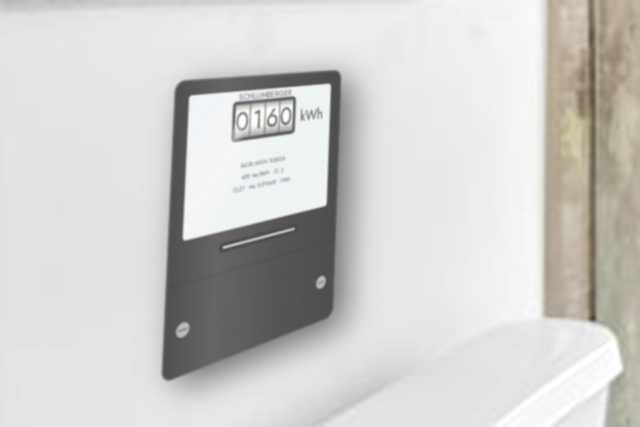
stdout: 160 (kWh)
